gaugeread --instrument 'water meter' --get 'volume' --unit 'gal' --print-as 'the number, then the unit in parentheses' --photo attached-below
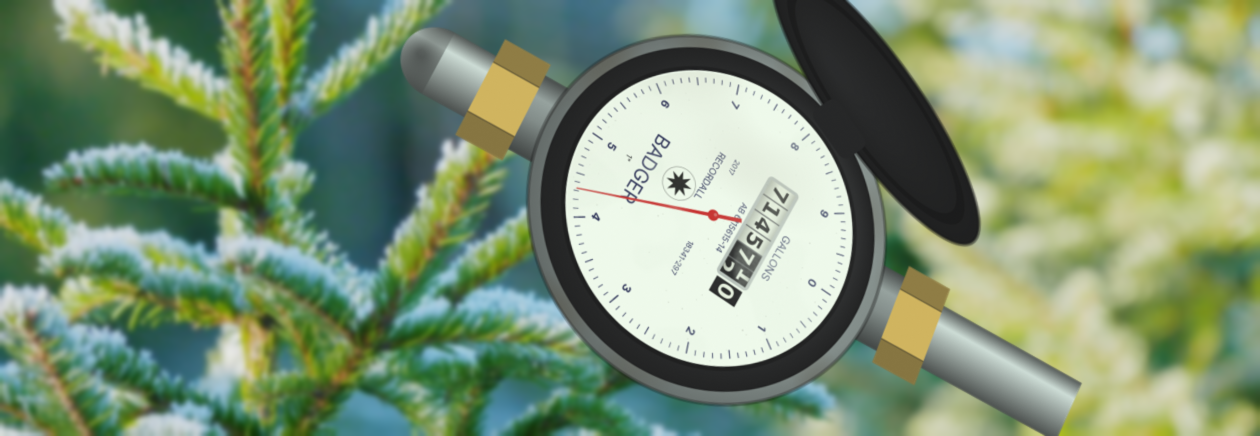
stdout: 7145714.3 (gal)
